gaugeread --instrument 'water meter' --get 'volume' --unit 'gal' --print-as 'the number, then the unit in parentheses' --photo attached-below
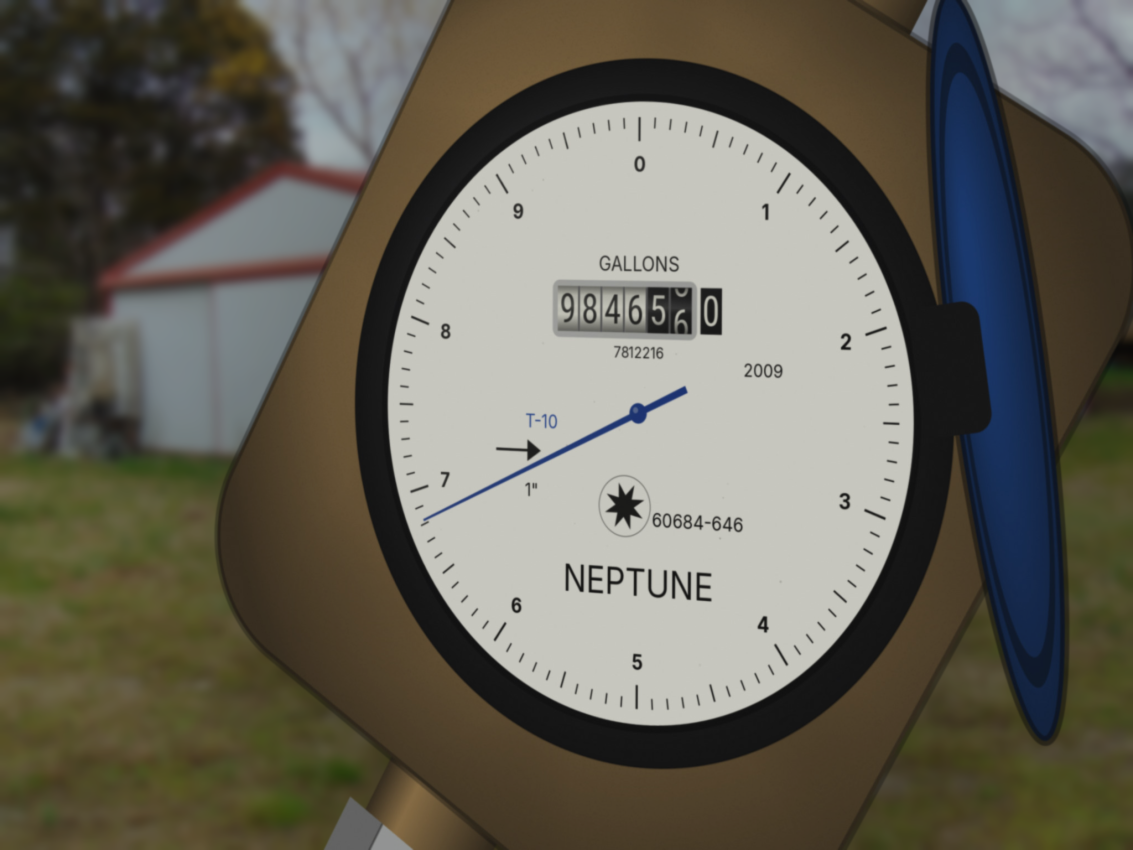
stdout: 9846556.8 (gal)
